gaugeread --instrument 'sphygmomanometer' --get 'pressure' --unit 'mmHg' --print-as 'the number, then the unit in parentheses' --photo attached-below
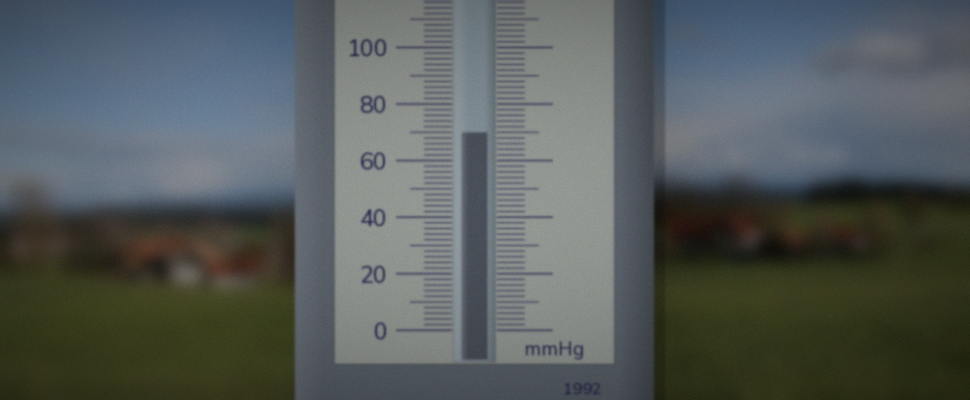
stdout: 70 (mmHg)
